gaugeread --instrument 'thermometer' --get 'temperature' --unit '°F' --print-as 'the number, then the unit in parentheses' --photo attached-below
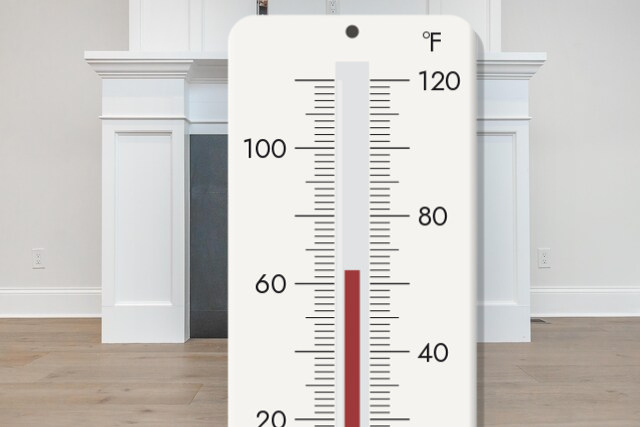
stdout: 64 (°F)
